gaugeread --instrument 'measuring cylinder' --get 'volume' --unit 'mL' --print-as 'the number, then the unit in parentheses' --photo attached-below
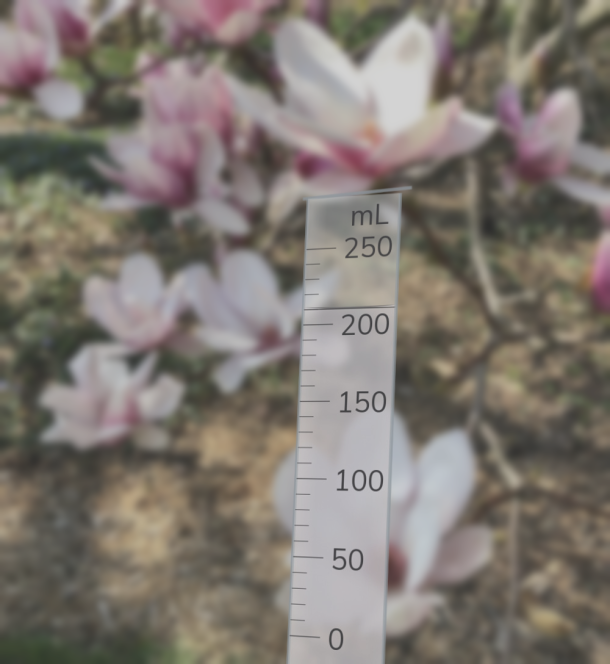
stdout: 210 (mL)
